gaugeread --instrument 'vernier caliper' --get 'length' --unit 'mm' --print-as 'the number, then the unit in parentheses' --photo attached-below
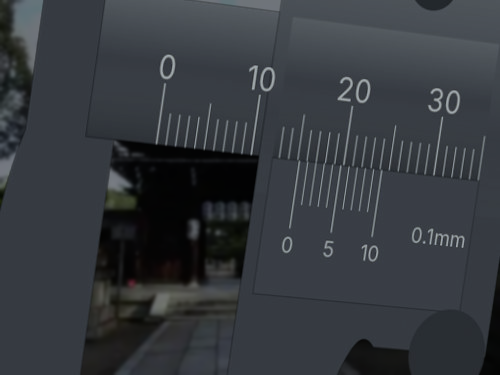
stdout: 15.2 (mm)
